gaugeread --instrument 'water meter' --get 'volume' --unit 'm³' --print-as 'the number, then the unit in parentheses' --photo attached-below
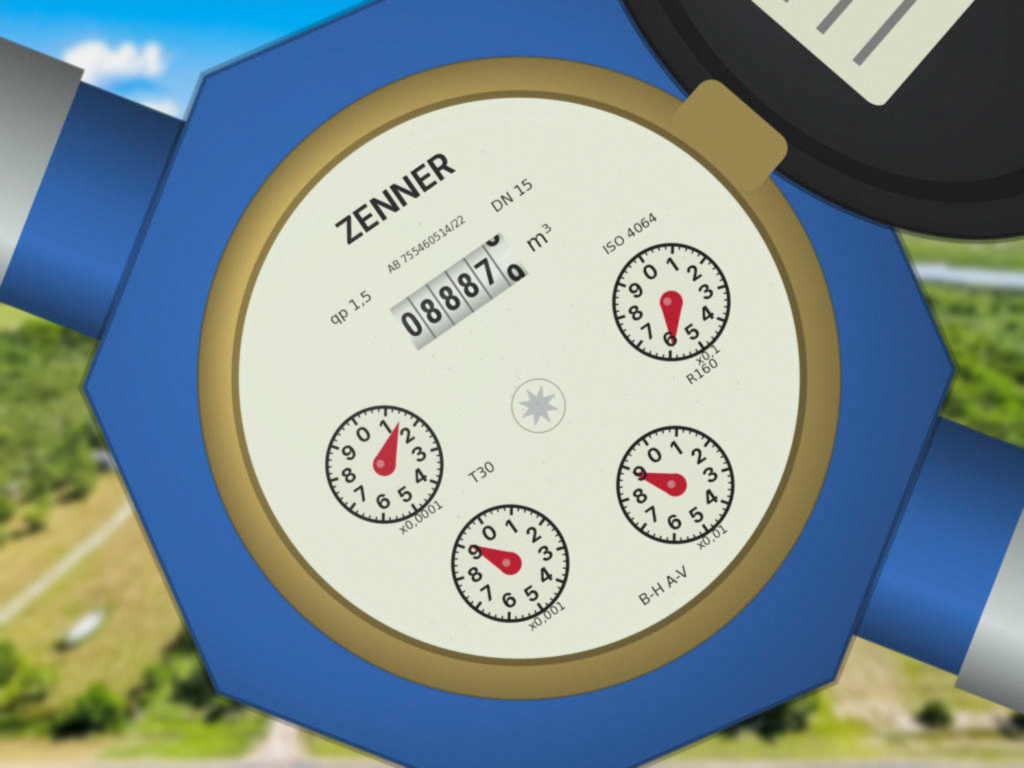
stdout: 88878.5891 (m³)
